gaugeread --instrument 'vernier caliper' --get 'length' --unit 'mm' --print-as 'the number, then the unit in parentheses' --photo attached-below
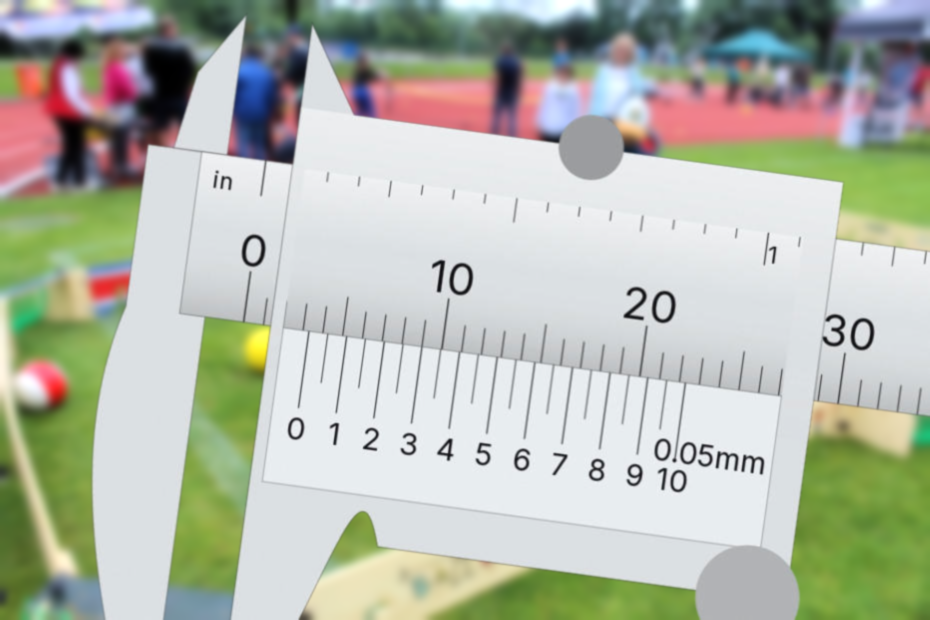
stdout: 3.3 (mm)
